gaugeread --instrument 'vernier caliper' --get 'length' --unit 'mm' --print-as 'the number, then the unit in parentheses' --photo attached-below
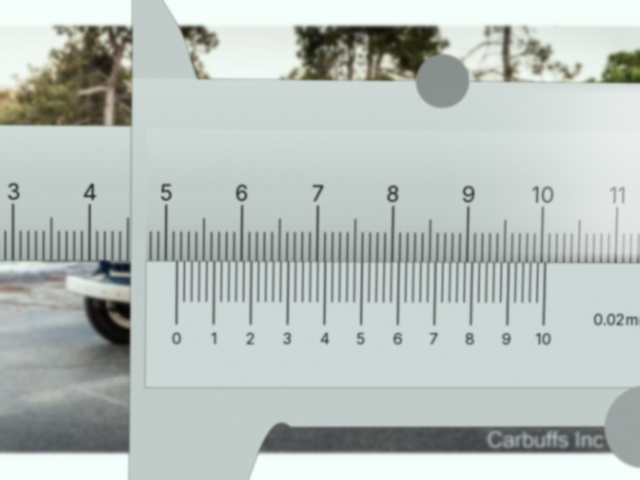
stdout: 51.5 (mm)
